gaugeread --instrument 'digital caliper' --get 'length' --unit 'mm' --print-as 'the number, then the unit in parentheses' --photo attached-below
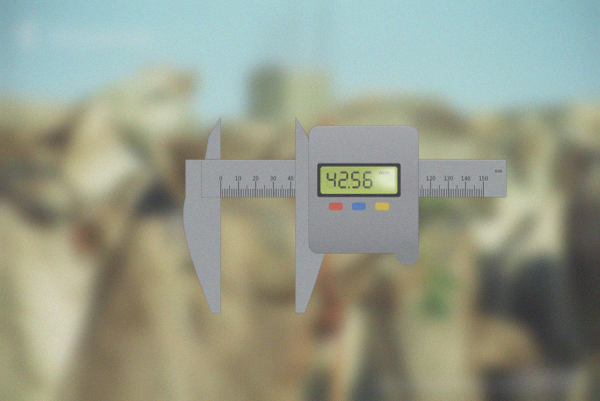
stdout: 42.56 (mm)
